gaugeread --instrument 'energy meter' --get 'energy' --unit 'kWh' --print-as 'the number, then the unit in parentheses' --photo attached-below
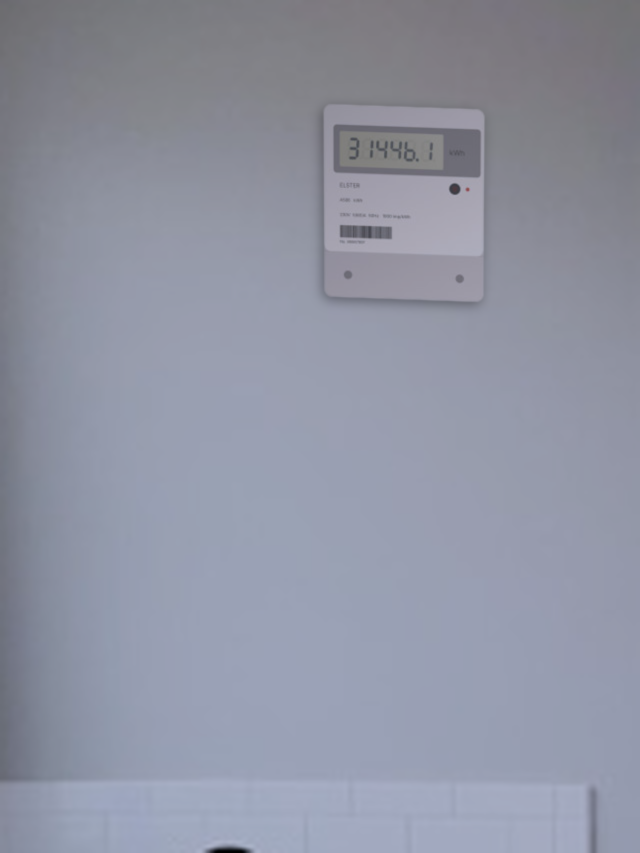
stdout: 31446.1 (kWh)
